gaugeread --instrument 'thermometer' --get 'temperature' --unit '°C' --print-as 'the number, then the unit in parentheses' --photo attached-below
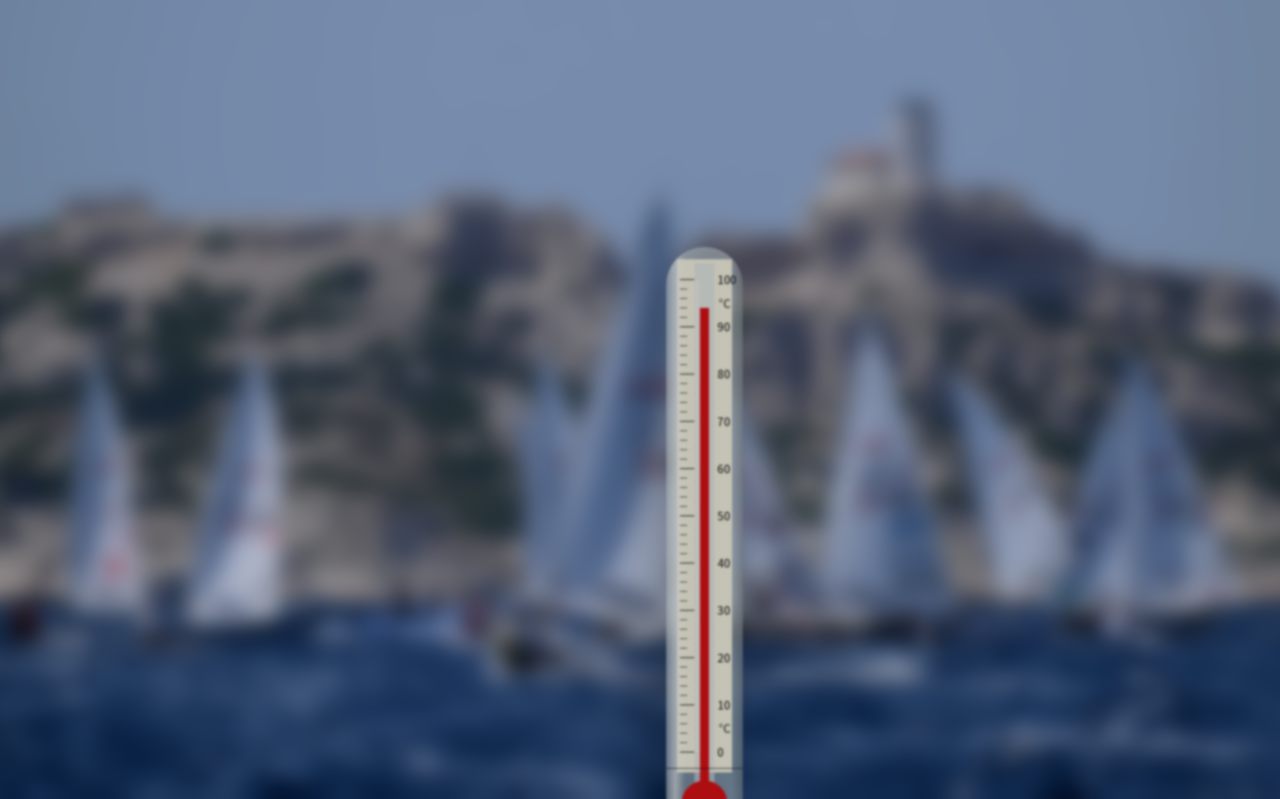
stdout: 94 (°C)
